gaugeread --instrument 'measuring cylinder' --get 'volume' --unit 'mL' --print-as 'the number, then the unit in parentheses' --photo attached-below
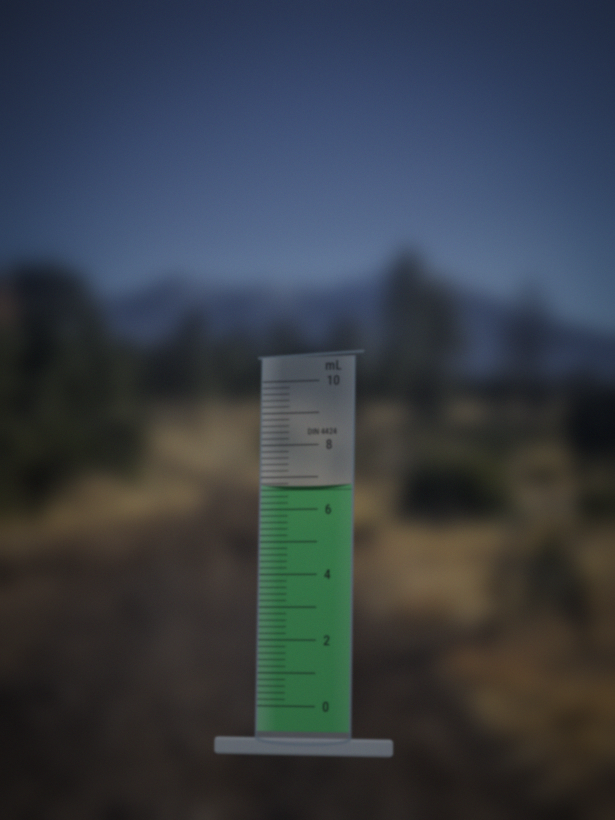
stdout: 6.6 (mL)
